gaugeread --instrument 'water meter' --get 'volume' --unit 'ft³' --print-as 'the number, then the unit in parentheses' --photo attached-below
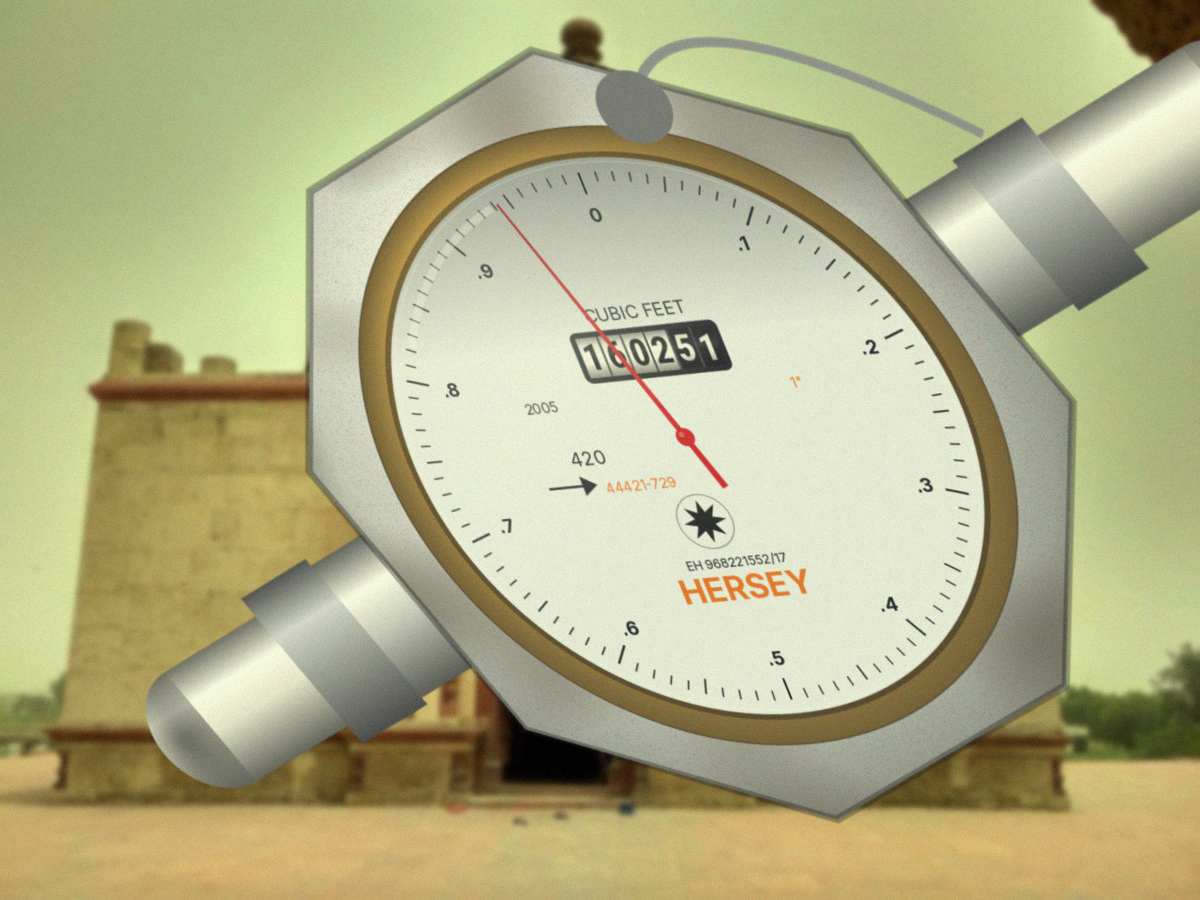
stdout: 160250.94 (ft³)
